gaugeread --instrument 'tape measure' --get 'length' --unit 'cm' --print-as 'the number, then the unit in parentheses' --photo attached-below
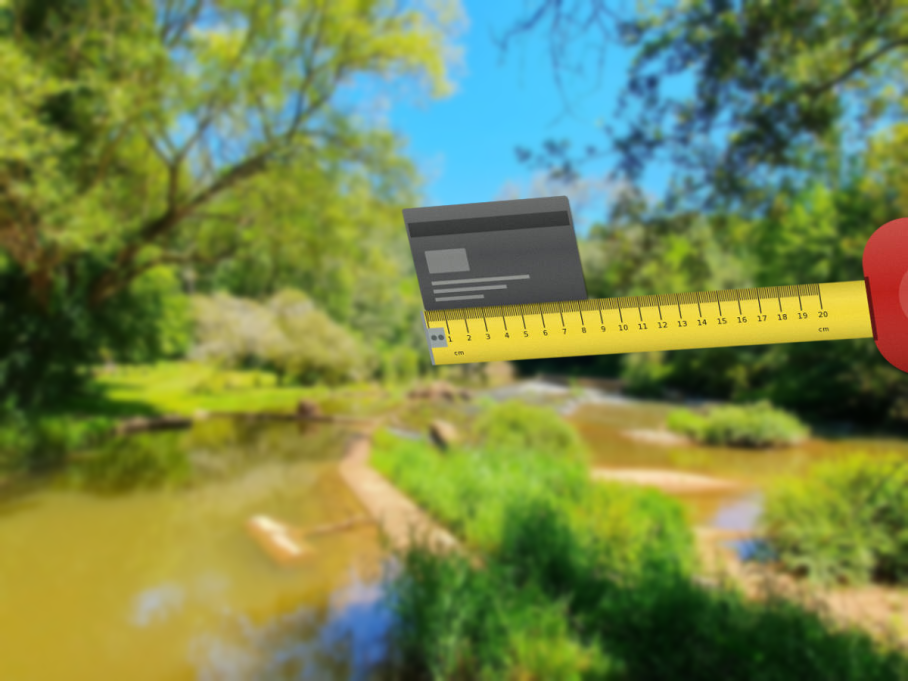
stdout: 8.5 (cm)
